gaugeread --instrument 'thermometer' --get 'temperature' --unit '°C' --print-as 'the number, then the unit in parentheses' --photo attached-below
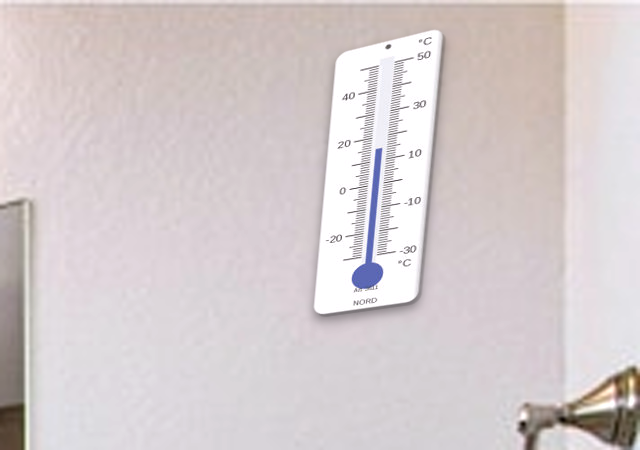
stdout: 15 (°C)
